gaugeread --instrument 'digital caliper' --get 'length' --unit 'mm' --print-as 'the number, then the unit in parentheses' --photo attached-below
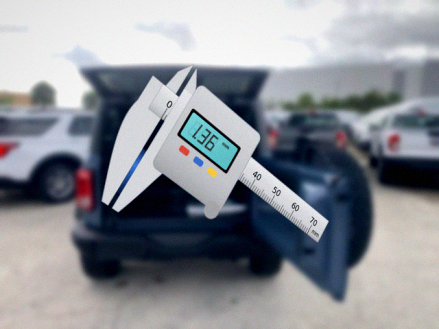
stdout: 1.36 (mm)
